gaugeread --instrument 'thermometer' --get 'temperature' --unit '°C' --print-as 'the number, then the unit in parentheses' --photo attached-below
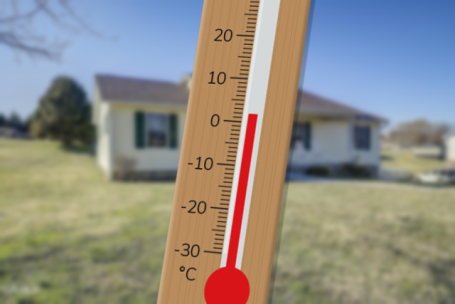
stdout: 2 (°C)
